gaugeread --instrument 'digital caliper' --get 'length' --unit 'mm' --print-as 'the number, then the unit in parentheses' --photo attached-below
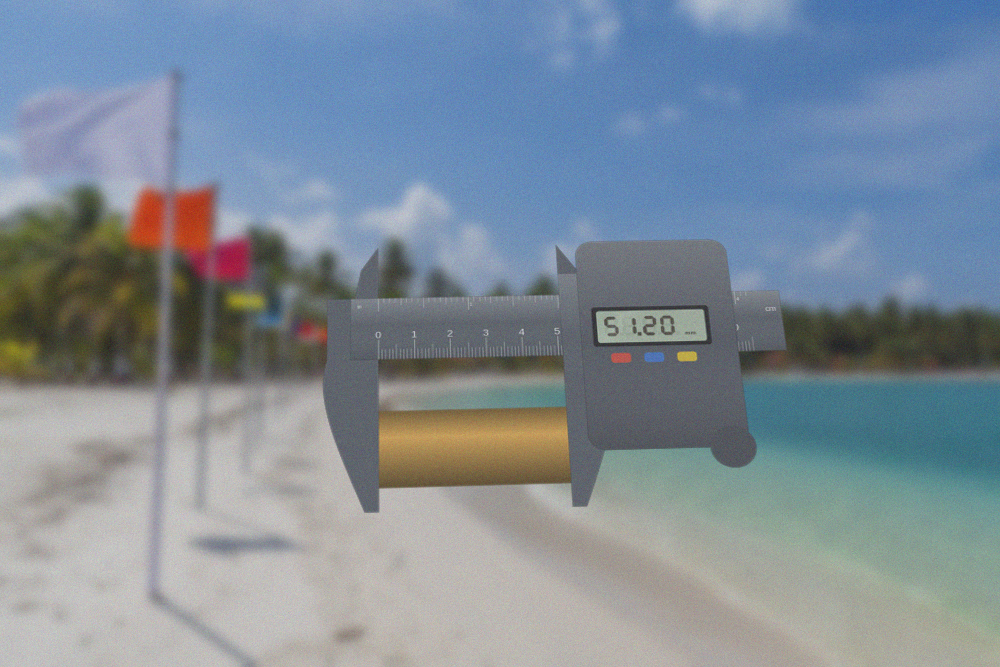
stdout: 51.20 (mm)
